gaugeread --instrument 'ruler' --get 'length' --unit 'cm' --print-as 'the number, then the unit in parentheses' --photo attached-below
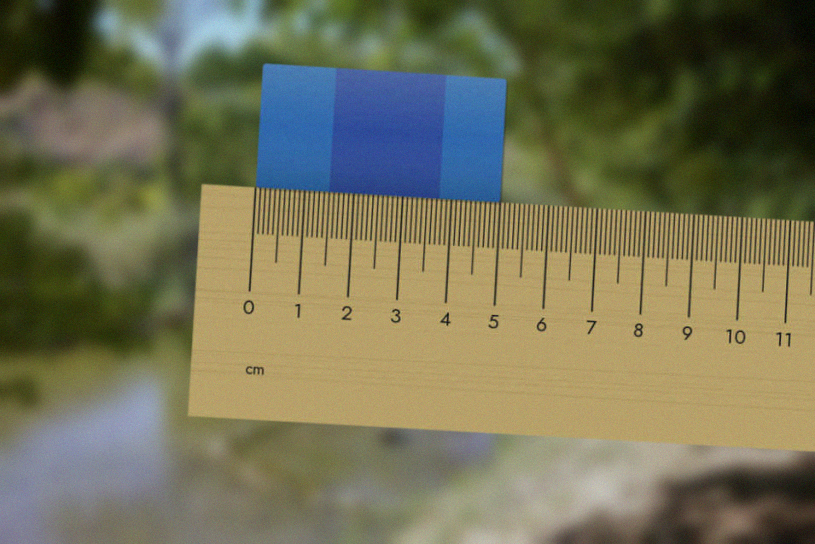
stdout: 5 (cm)
